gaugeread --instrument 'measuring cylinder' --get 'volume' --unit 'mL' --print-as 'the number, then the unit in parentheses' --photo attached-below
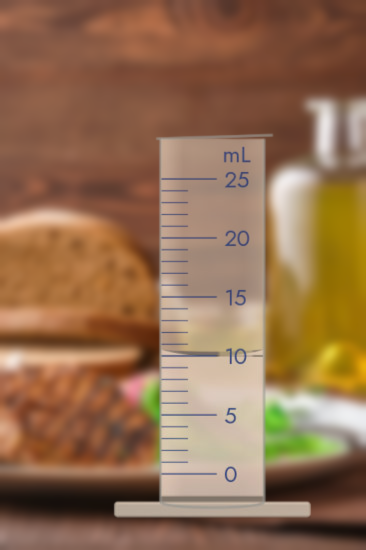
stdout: 10 (mL)
